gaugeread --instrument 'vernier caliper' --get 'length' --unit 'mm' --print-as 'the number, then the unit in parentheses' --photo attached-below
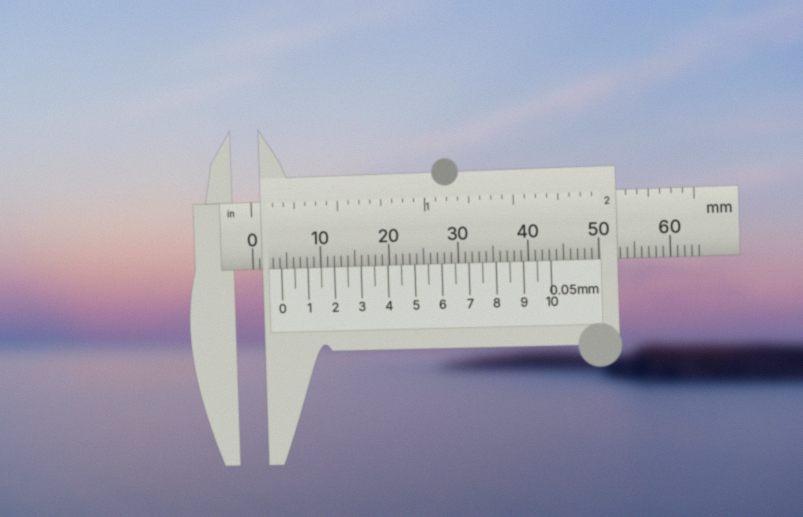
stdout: 4.2 (mm)
